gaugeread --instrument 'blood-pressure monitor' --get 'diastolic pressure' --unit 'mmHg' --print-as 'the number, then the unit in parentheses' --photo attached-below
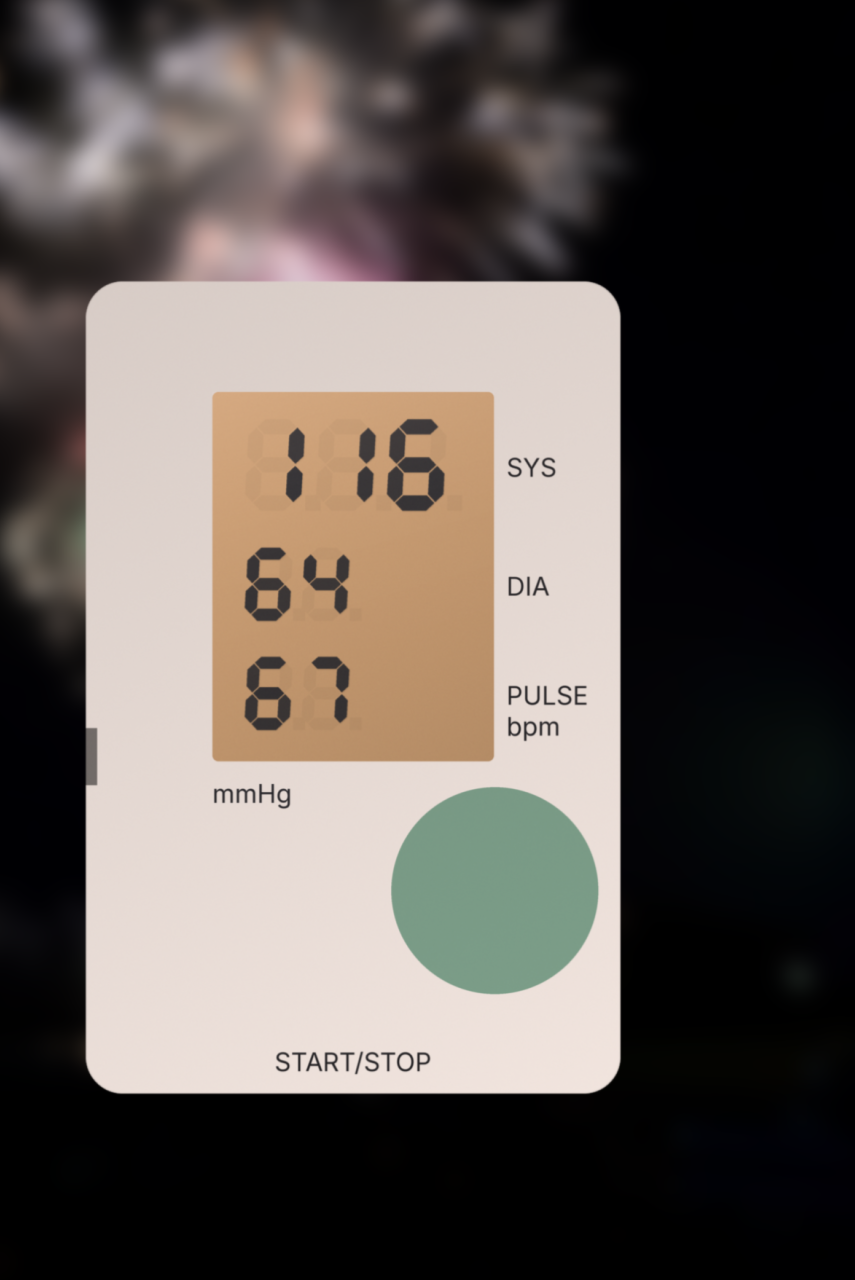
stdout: 64 (mmHg)
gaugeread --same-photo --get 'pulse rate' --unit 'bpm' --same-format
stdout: 67 (bpm)
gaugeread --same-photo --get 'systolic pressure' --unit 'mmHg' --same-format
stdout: 116 (mmHg)
